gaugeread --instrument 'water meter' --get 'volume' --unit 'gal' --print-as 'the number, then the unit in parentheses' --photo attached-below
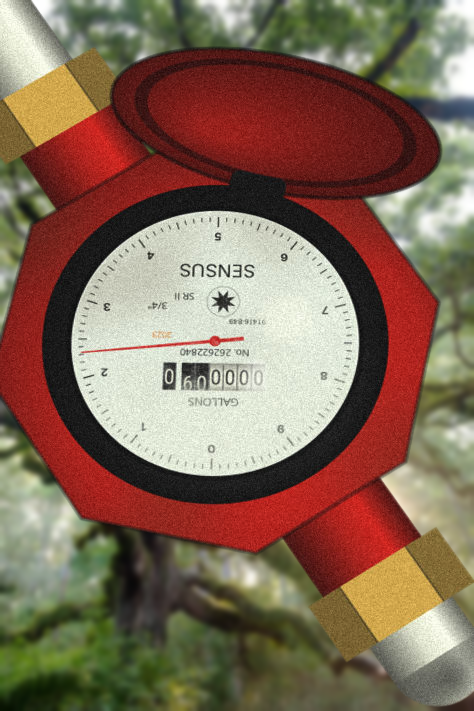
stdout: 92.3 (gal)
